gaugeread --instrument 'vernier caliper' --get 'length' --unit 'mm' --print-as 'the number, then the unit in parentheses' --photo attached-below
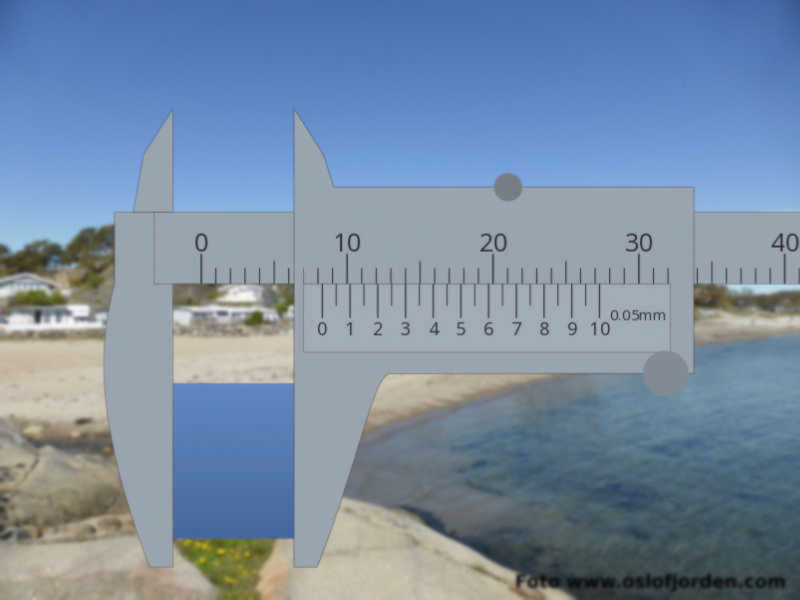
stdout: 8.3 (mm)
